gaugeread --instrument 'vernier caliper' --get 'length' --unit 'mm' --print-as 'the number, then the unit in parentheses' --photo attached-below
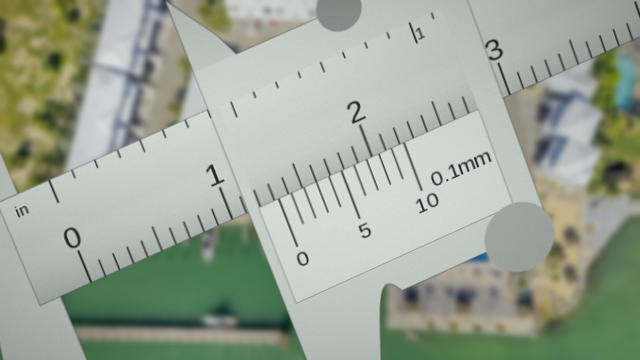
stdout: 13.3 (mm)
